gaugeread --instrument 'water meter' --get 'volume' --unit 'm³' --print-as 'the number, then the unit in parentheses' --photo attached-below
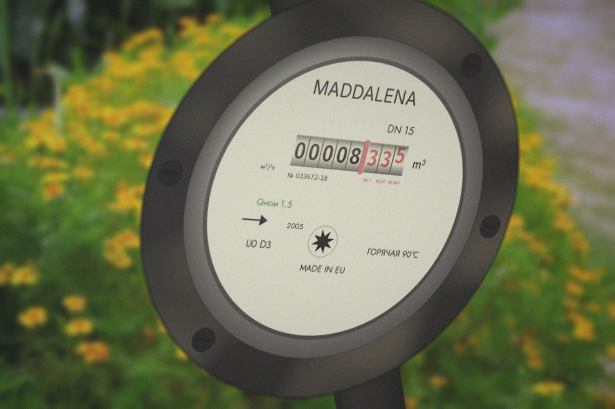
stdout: 8.335 (m³)
